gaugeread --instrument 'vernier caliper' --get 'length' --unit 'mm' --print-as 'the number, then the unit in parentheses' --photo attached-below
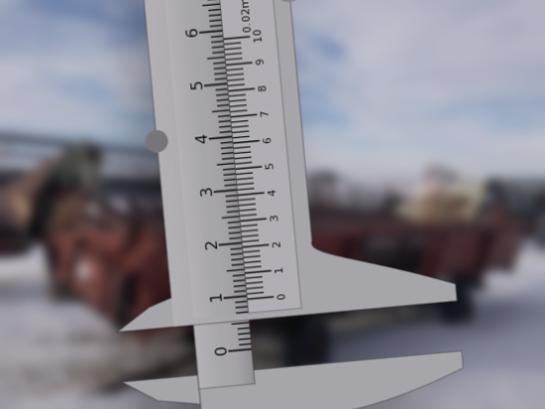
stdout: 9.4 (mm)
